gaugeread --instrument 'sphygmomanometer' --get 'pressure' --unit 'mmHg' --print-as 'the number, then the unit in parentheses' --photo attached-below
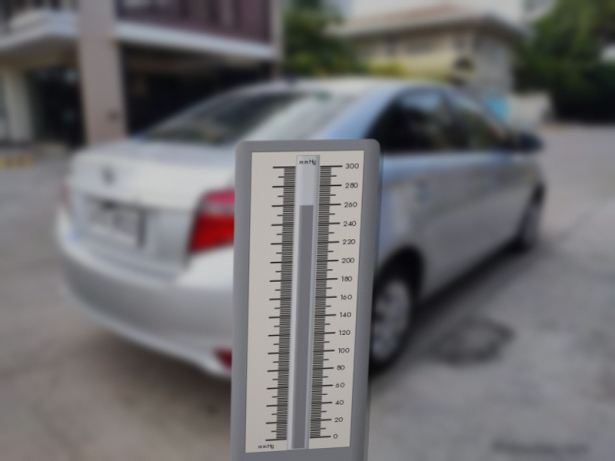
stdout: 260 (mmHg)
